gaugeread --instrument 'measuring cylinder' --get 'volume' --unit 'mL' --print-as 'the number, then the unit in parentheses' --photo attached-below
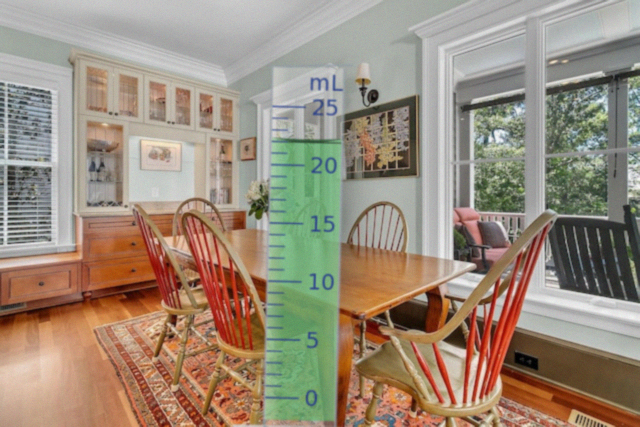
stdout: 22 (mL)
